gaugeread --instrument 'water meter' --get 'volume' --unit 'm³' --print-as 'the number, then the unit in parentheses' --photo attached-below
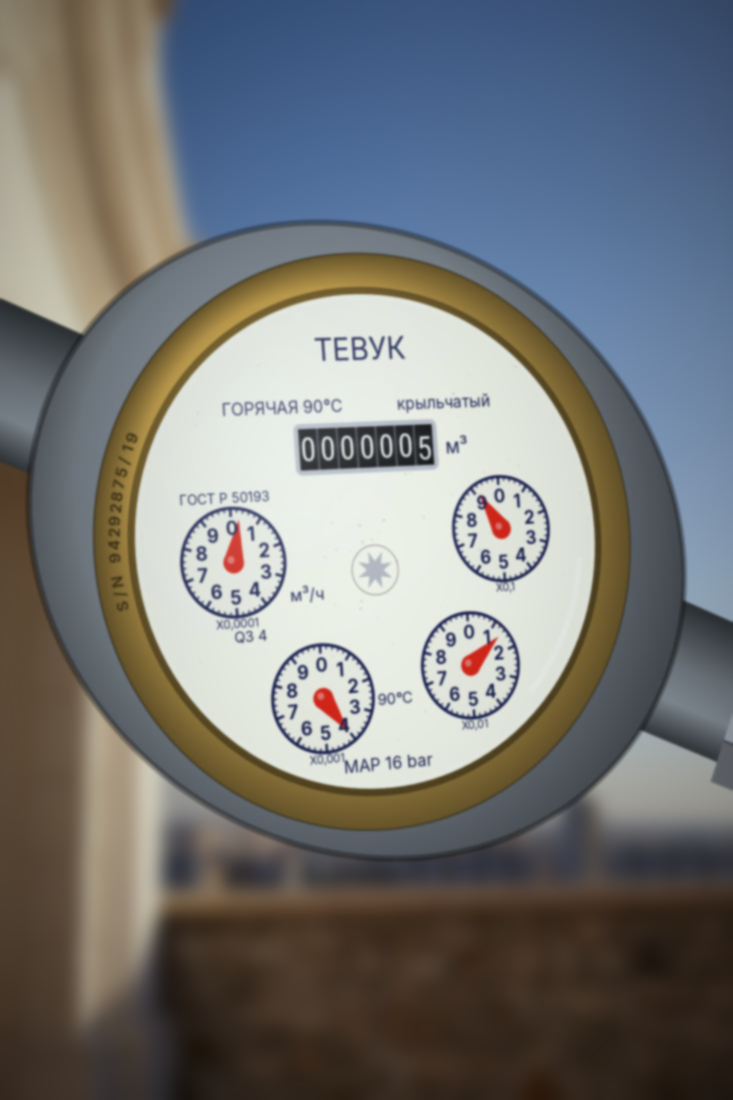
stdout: 4.9140 (m³)
